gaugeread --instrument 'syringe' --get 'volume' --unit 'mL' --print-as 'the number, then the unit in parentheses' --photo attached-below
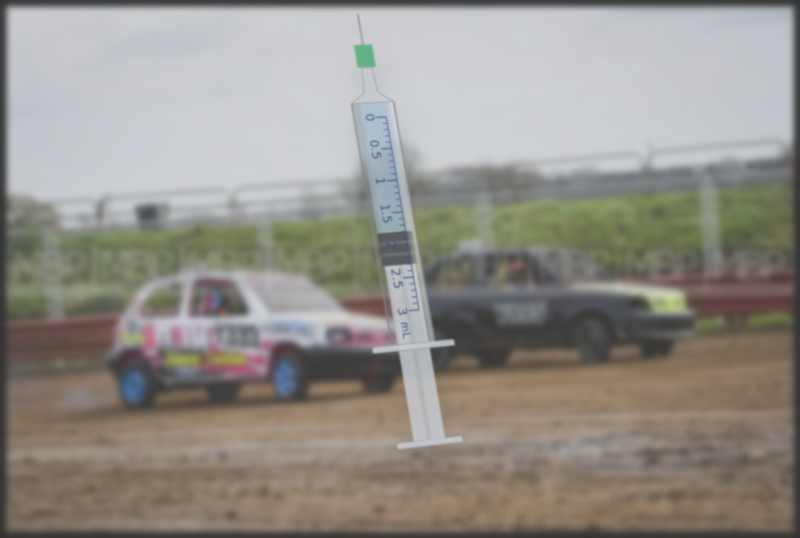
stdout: 1.8 (mL)
